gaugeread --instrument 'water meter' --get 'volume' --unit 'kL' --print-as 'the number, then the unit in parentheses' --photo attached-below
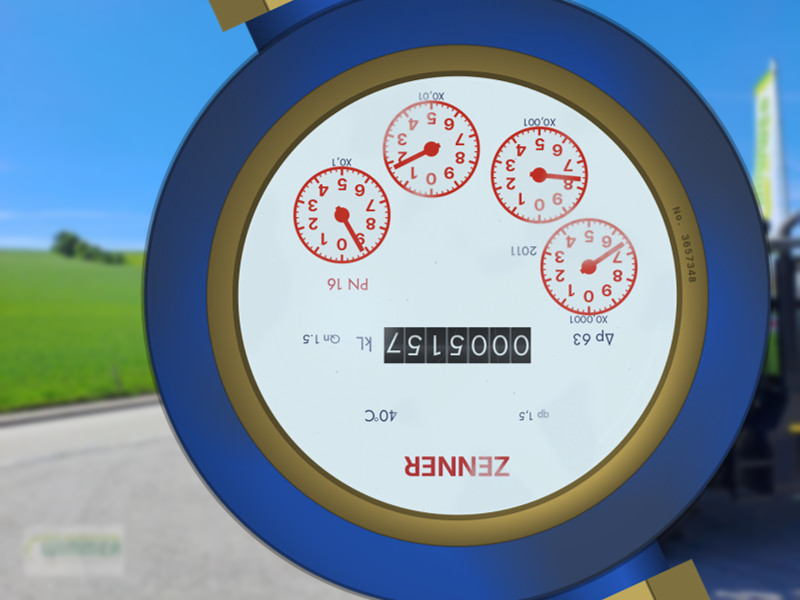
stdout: 5156.9176 (kL)
